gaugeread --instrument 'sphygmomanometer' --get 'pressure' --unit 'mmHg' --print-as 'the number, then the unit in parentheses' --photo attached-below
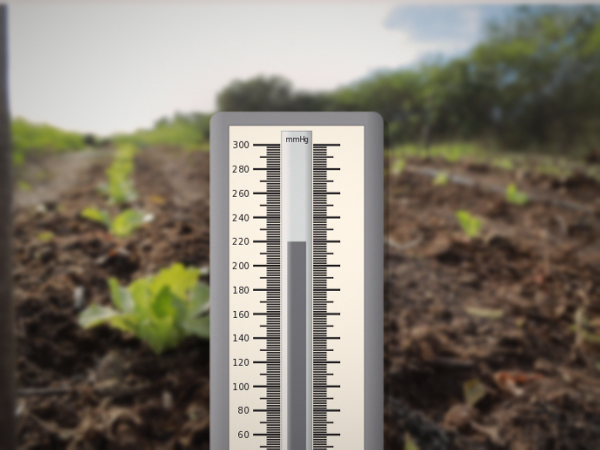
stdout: 220 (mmHg)
